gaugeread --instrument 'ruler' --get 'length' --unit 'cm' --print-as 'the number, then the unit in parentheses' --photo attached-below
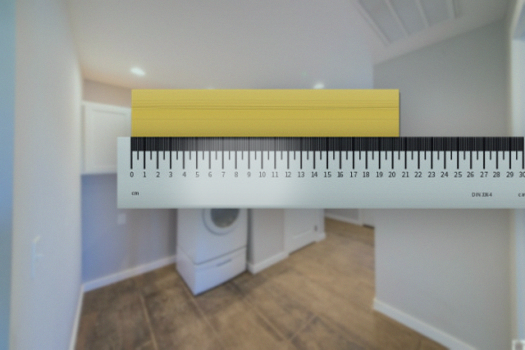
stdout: 20.5 (cm)
